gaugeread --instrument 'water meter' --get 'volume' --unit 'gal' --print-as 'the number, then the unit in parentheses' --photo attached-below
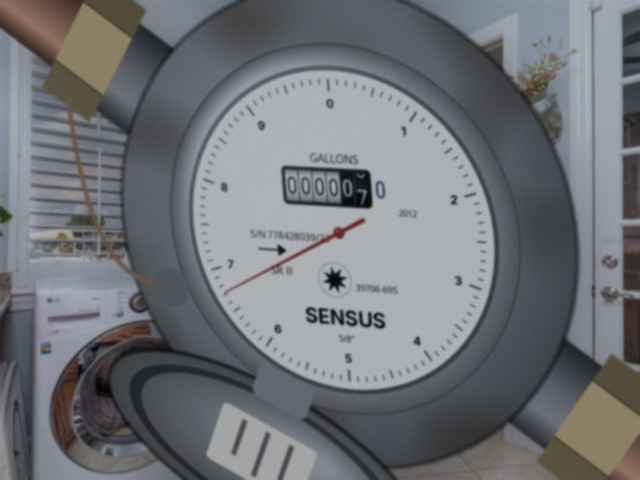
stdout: 66.7 (gal)
